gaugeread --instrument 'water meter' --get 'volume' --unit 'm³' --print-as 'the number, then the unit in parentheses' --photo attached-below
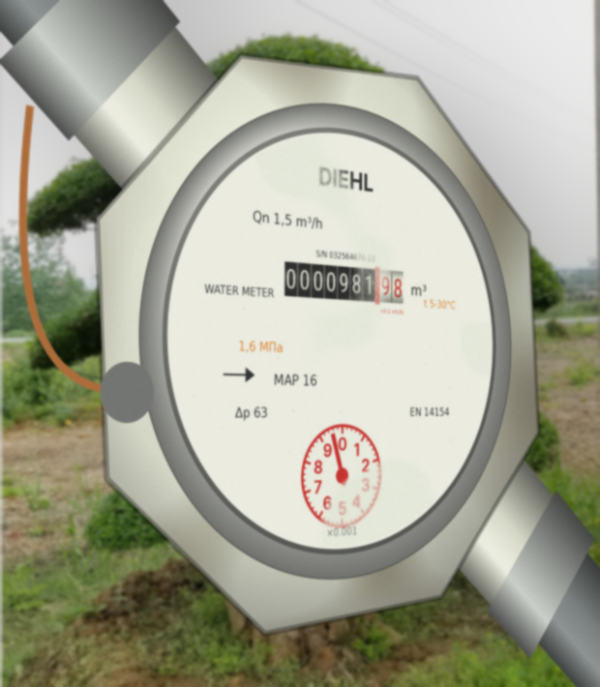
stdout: 981.979 (m³)
